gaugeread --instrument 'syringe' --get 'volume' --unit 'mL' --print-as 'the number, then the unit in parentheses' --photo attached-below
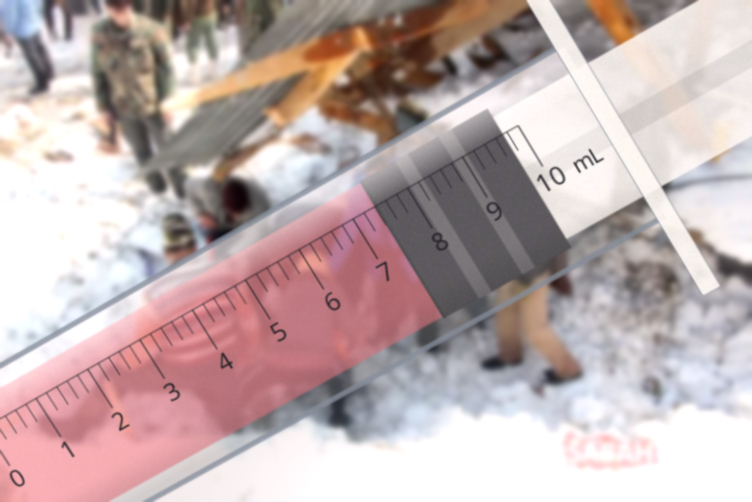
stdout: 7.4 (mL)
